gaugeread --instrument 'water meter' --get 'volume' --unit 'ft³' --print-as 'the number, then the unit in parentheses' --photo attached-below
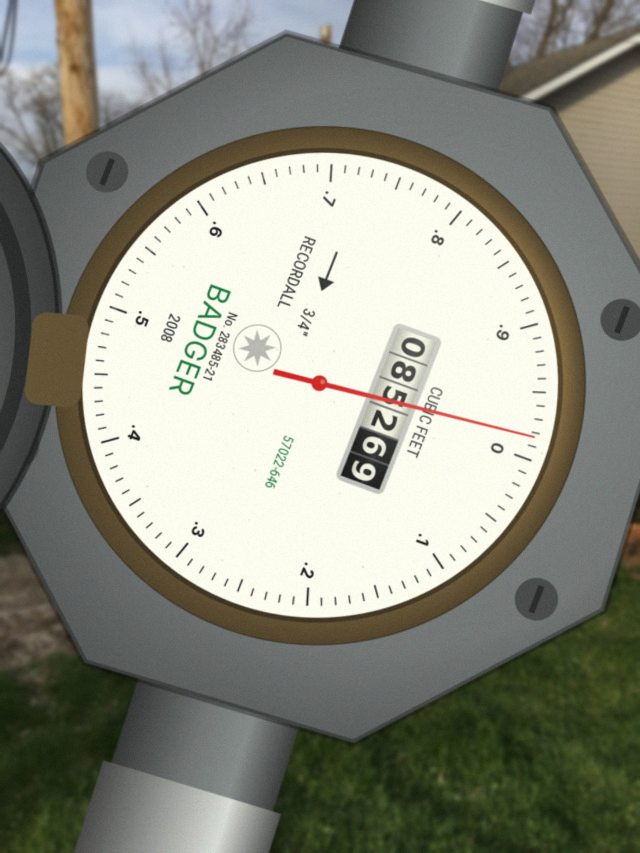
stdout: 85268.98 (ft³)
